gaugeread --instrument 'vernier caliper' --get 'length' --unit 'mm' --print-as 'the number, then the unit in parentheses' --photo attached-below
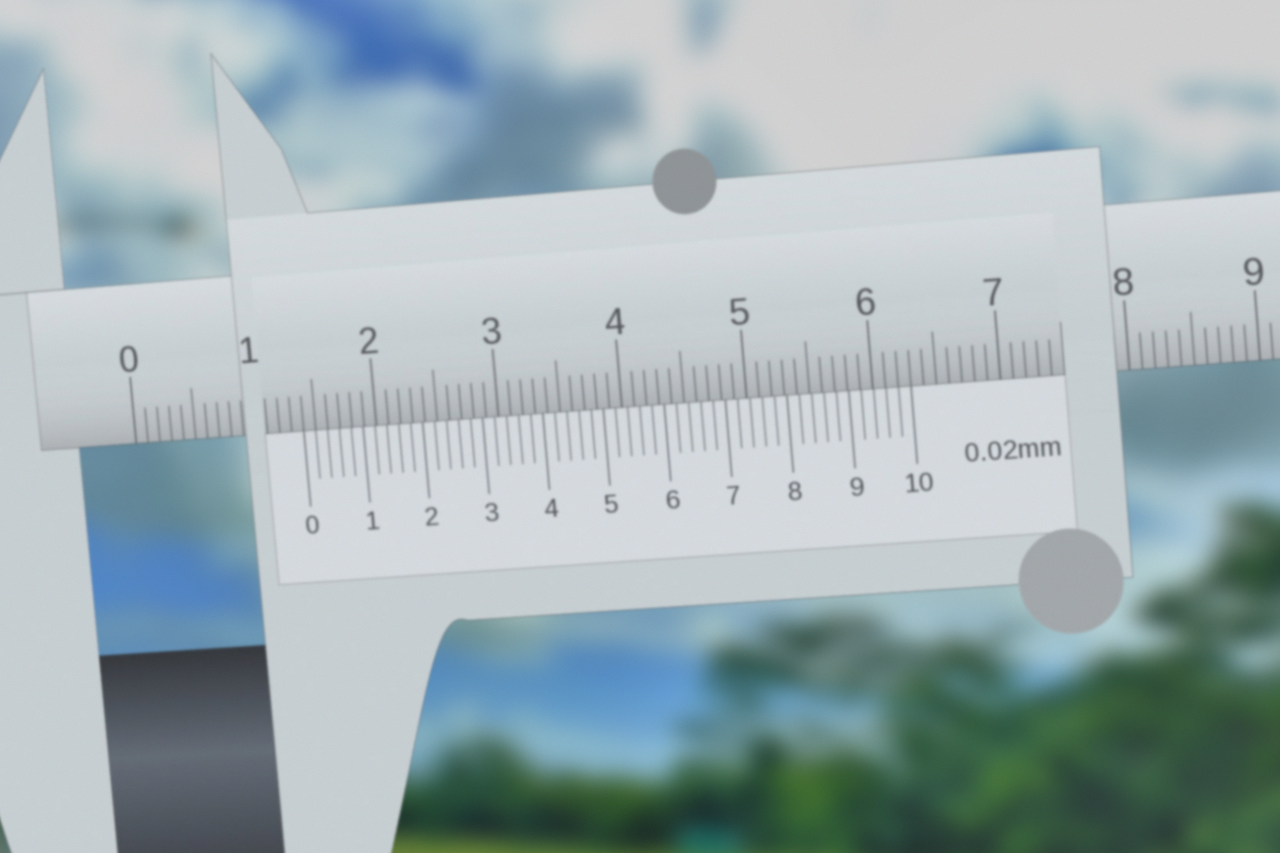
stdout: 14.0 (mm)
